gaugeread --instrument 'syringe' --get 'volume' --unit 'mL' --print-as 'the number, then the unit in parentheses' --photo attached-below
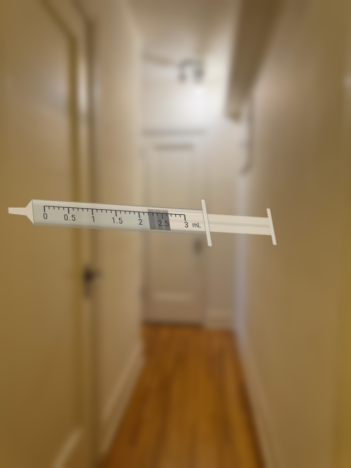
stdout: 2.2 (mL)
